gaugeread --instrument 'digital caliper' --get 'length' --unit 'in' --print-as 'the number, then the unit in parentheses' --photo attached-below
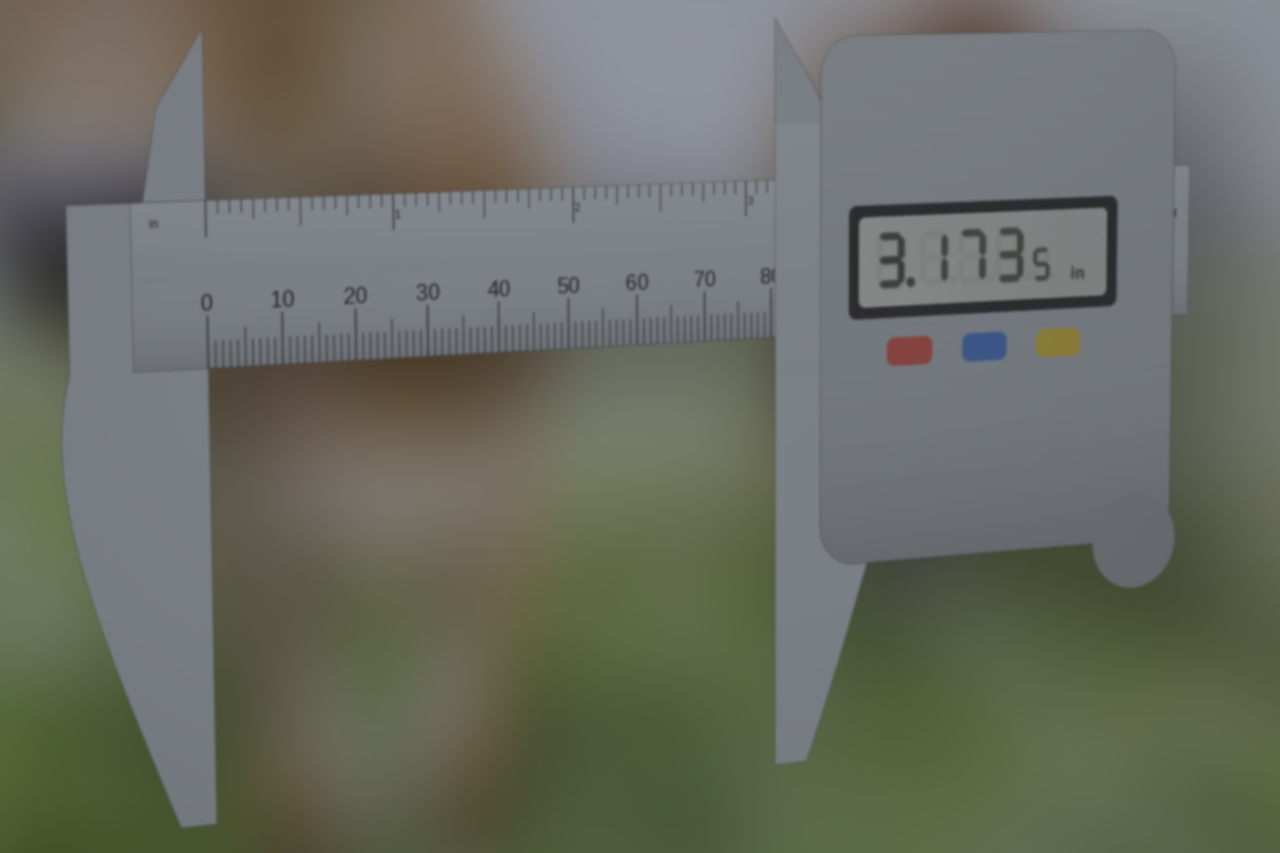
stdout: 3.1735 (in)
